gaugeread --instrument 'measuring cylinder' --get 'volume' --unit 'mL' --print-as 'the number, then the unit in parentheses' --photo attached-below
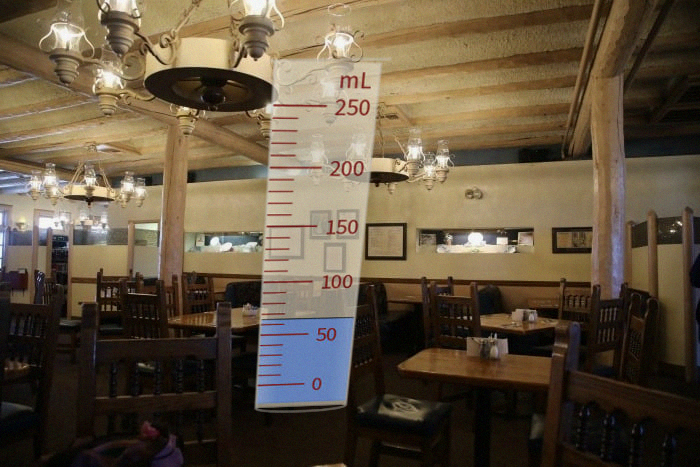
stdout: 65 (mL)
